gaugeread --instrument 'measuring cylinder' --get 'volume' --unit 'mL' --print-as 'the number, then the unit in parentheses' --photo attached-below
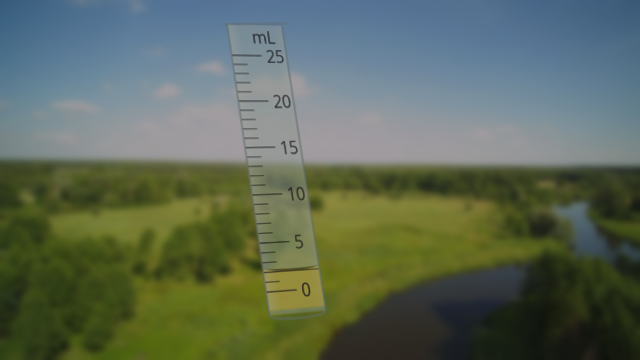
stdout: 2 (mL)
